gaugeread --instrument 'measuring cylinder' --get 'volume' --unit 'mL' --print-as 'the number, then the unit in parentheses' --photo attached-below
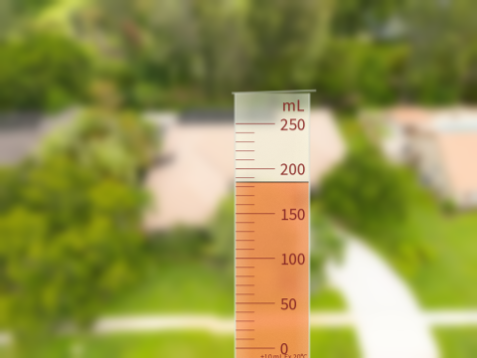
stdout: 185 (mL)
